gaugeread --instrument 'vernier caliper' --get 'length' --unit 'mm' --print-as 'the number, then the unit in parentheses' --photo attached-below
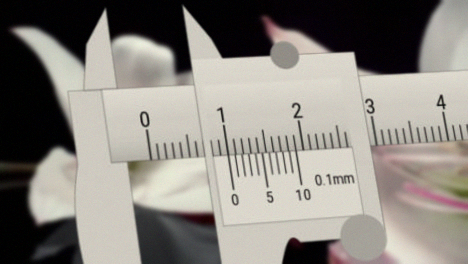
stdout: 10.0 (mm)
